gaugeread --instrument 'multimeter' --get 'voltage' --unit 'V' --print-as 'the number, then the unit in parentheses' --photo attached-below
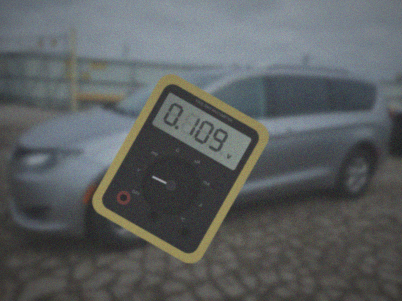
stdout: 0.109 (V)
